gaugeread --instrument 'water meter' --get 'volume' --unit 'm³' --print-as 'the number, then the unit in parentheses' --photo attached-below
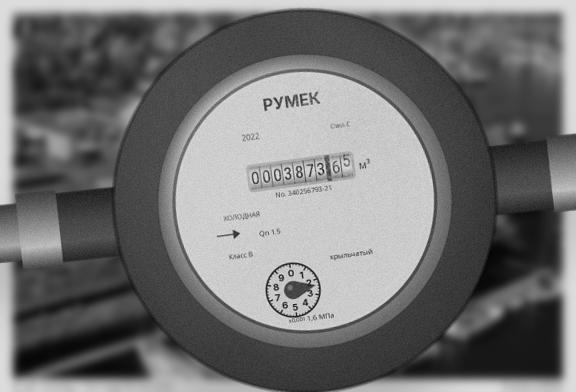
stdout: 3873.652 (m³)
